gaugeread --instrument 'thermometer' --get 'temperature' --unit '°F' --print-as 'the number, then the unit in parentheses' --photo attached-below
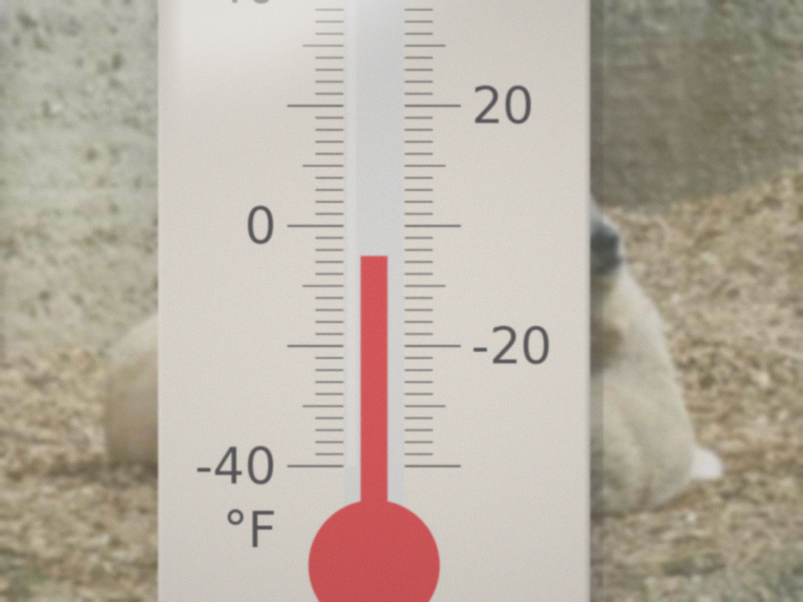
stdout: -5 (°F)
